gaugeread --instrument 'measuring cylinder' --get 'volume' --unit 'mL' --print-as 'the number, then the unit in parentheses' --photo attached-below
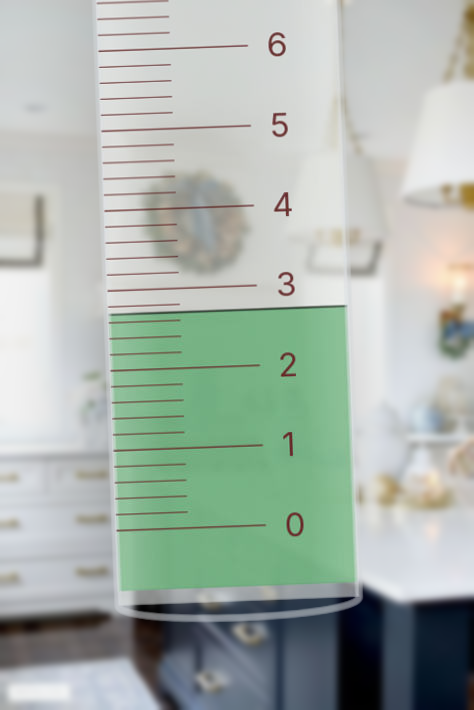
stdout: 2.7 (mL)
